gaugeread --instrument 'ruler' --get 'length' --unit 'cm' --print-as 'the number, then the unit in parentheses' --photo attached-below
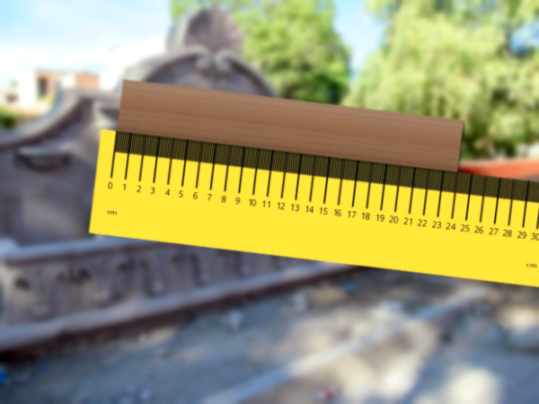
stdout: 24 (cm)
